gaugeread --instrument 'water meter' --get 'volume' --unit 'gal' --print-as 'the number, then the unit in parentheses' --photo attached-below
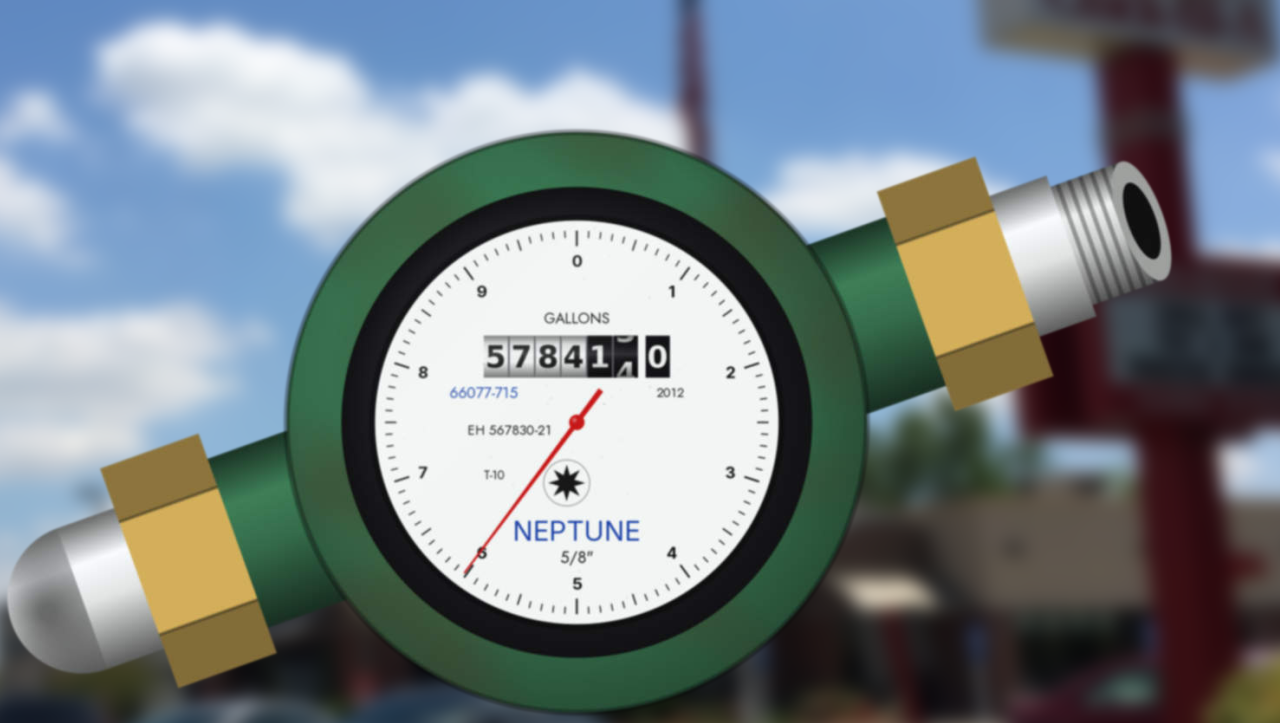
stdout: 5784136.0 (gal)
